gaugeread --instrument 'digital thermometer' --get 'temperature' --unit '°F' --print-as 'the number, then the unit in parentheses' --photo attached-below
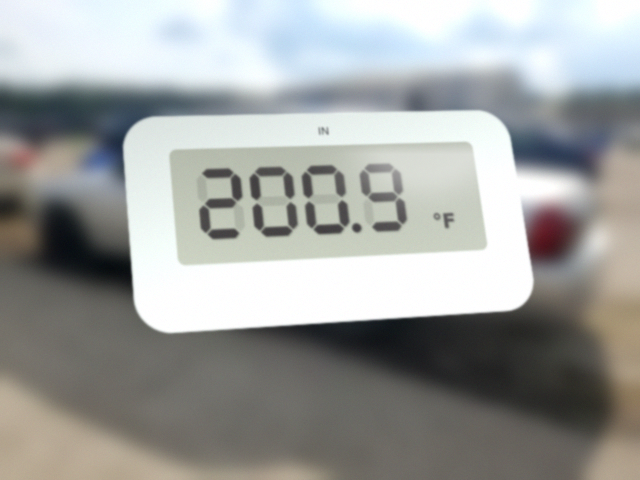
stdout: 200.9 (°F)
